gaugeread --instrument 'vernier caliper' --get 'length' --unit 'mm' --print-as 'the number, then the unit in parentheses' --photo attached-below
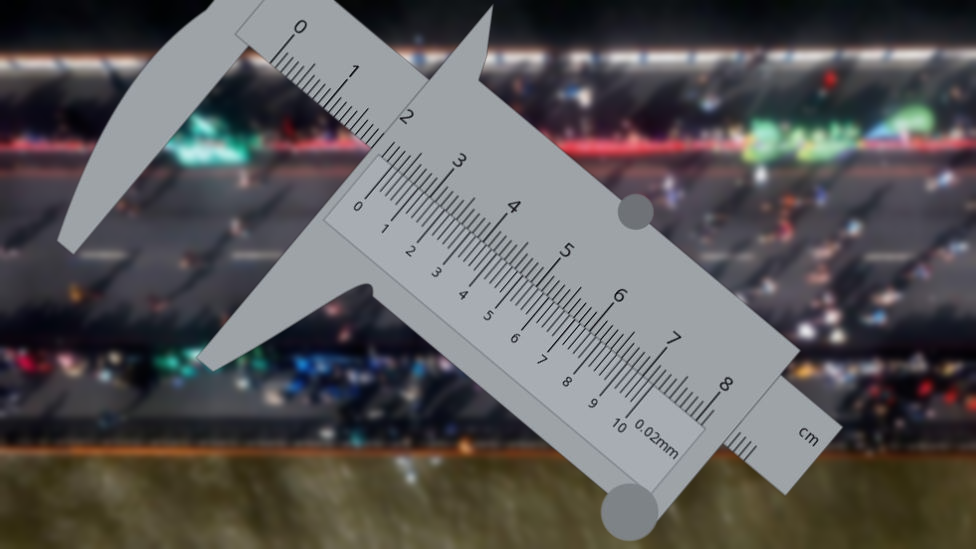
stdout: 23.0 (mm)
